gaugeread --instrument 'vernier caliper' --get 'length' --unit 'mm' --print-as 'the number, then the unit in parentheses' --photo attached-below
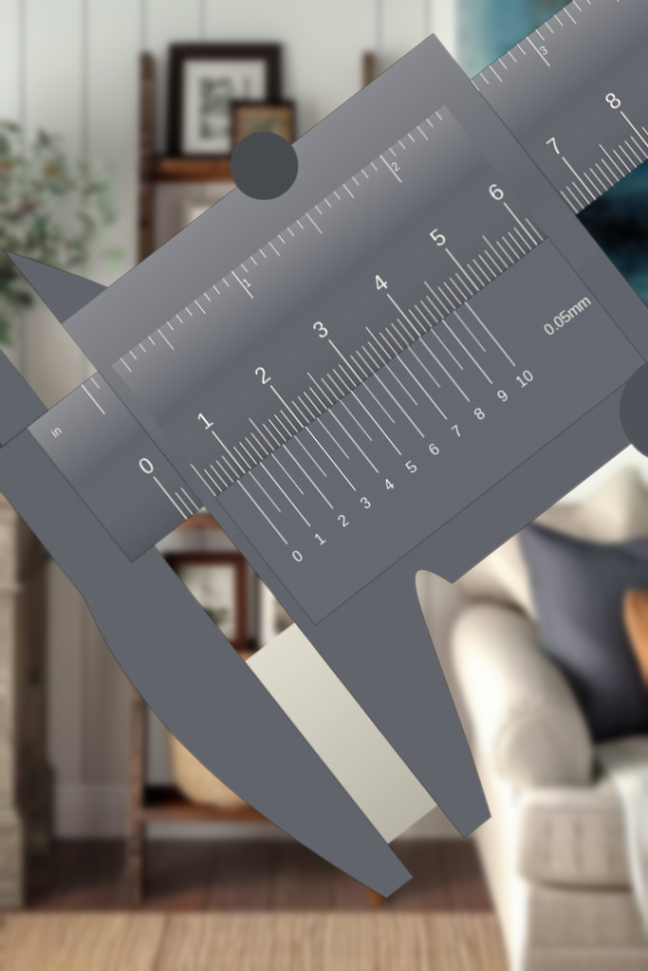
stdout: 8.6 (mm)
